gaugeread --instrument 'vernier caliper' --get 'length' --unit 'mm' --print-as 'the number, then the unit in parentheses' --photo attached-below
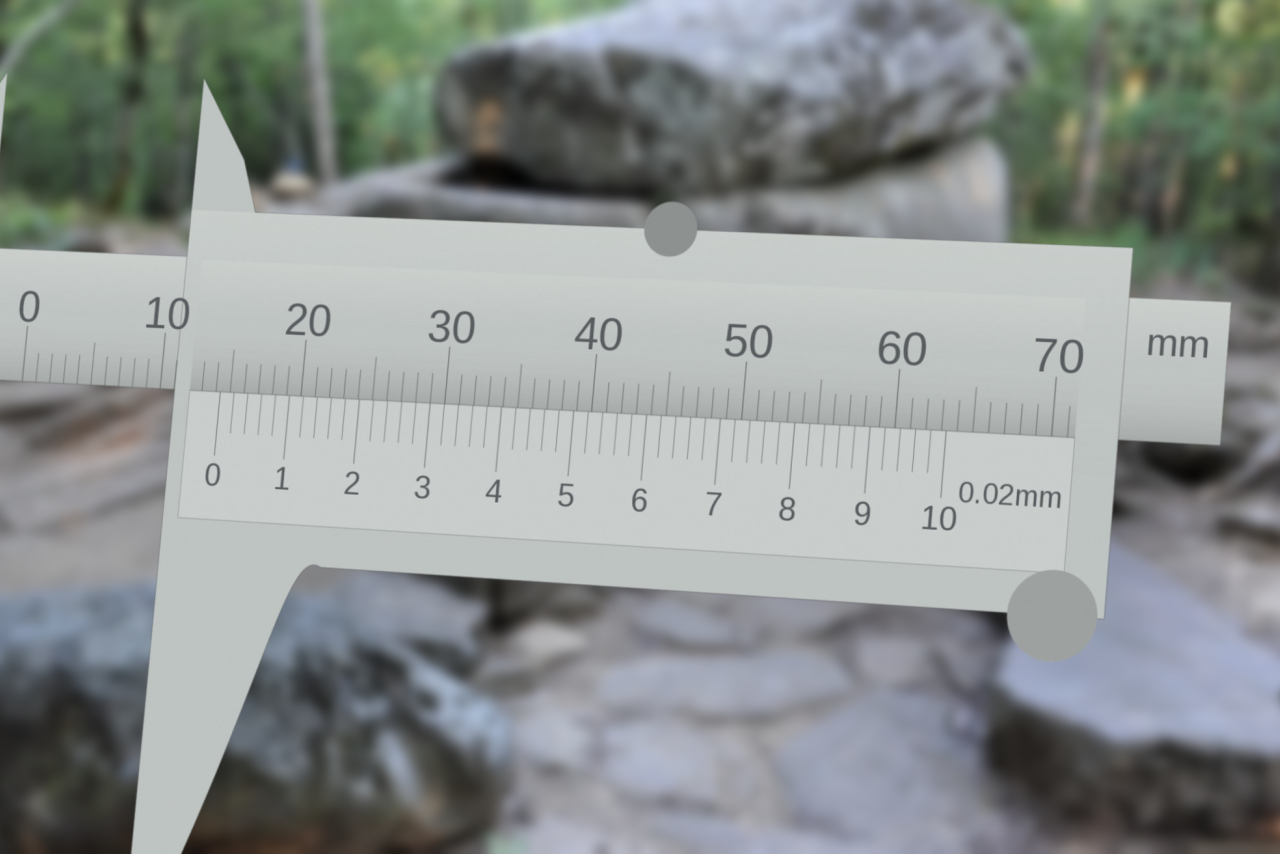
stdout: 14.3 (mm)
